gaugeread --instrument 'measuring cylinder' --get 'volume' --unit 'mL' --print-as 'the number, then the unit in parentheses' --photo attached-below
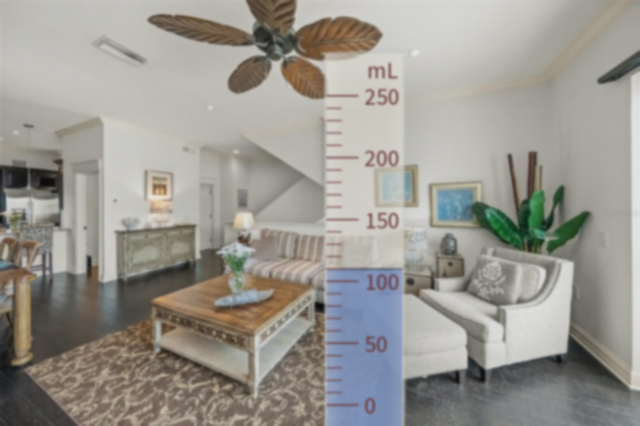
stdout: 110 (mL)
